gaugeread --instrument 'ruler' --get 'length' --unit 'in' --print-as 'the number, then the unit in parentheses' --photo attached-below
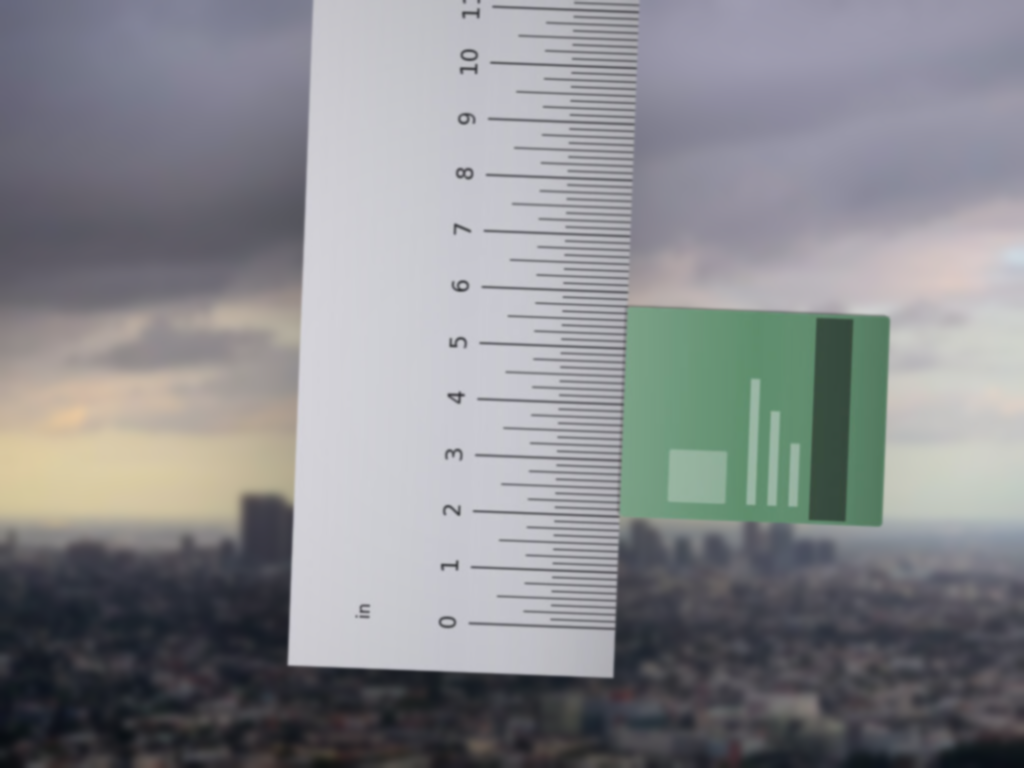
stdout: 3.75 (in)
